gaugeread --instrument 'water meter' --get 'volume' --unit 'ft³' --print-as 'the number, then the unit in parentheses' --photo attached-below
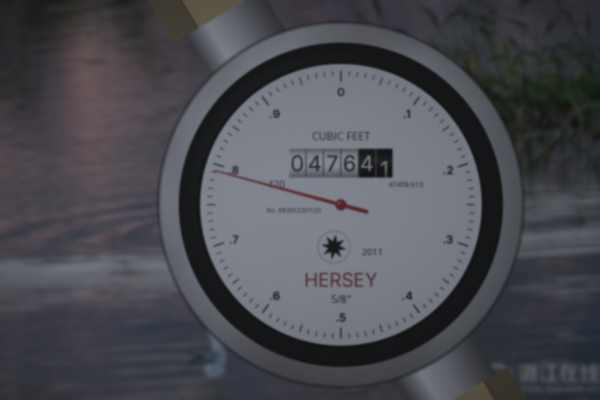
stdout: 47640.79 (ft³)
